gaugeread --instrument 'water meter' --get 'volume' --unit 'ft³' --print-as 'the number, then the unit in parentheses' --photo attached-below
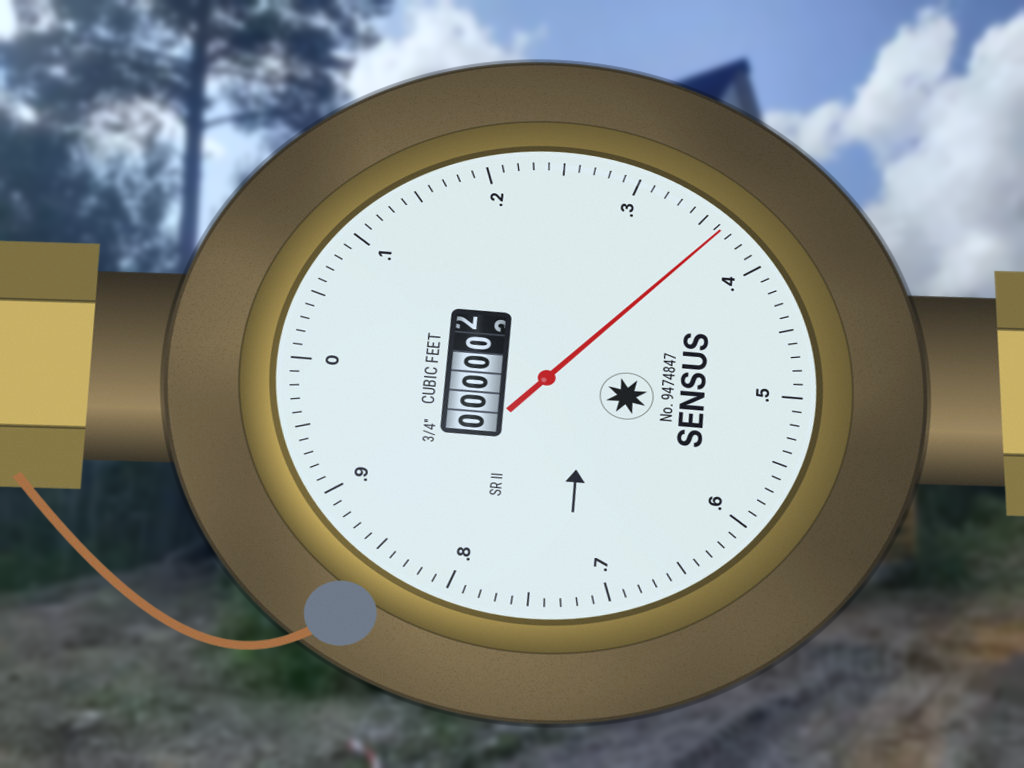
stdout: 2.36 (ft³)
